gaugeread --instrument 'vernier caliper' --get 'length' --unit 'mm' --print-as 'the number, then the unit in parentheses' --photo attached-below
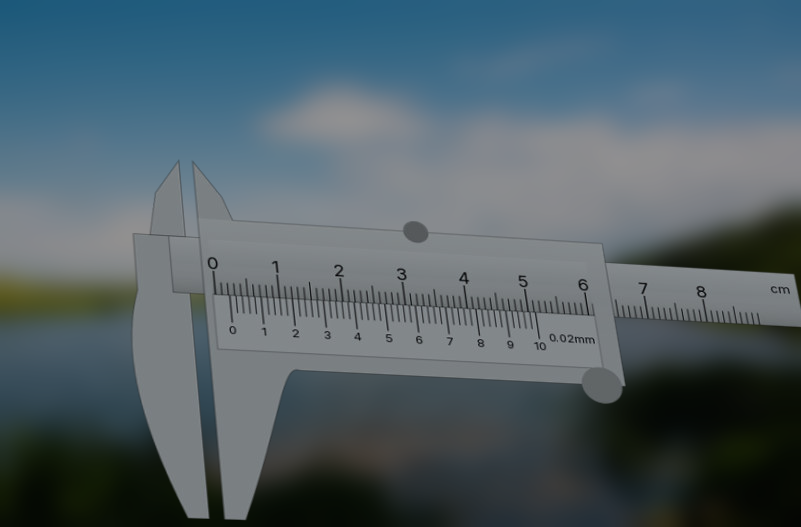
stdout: 2.2 (mm)
